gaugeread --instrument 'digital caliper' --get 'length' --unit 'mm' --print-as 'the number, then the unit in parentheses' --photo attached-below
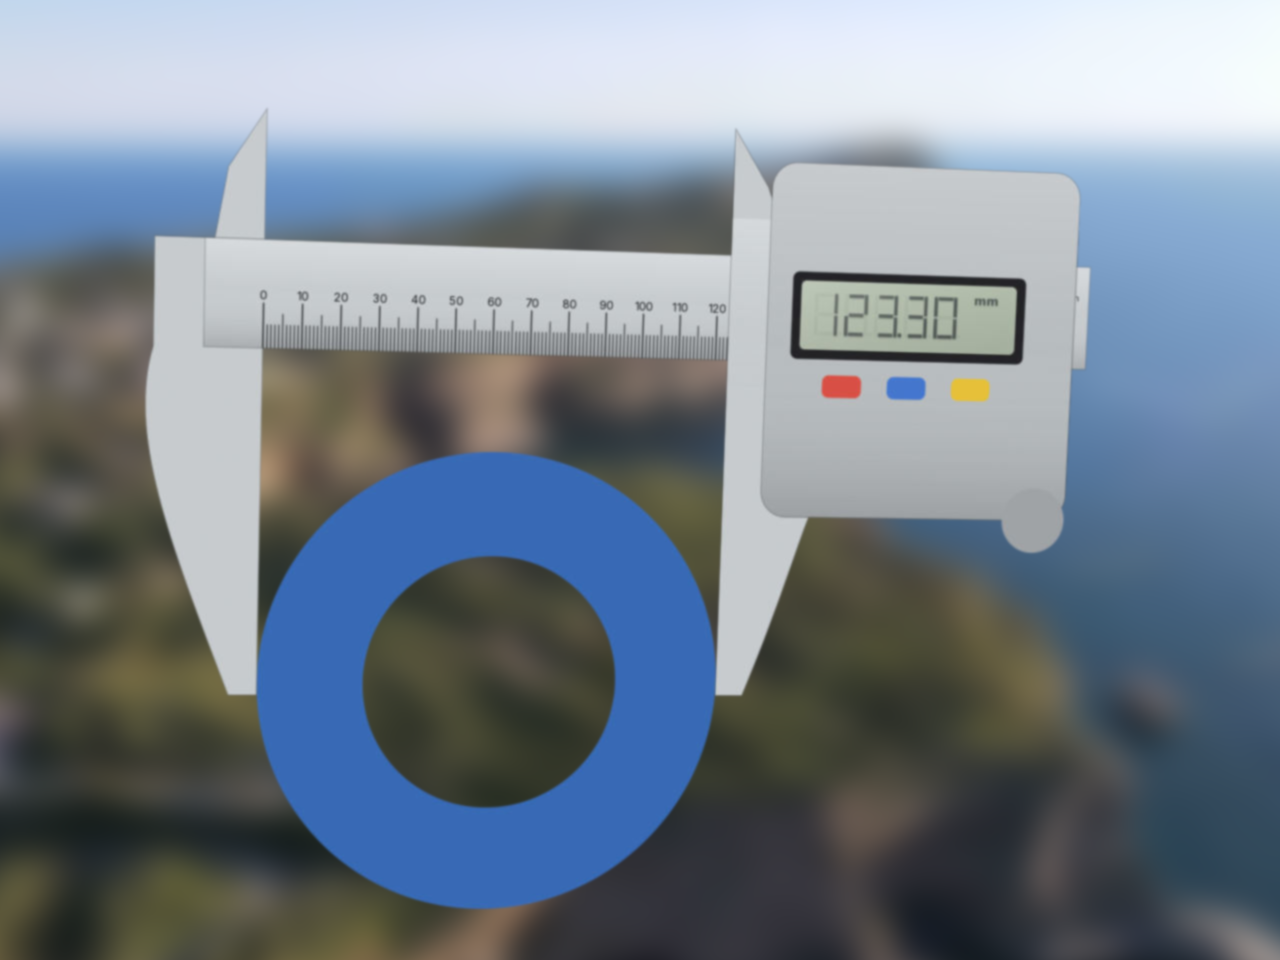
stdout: 123.30 (mm)
